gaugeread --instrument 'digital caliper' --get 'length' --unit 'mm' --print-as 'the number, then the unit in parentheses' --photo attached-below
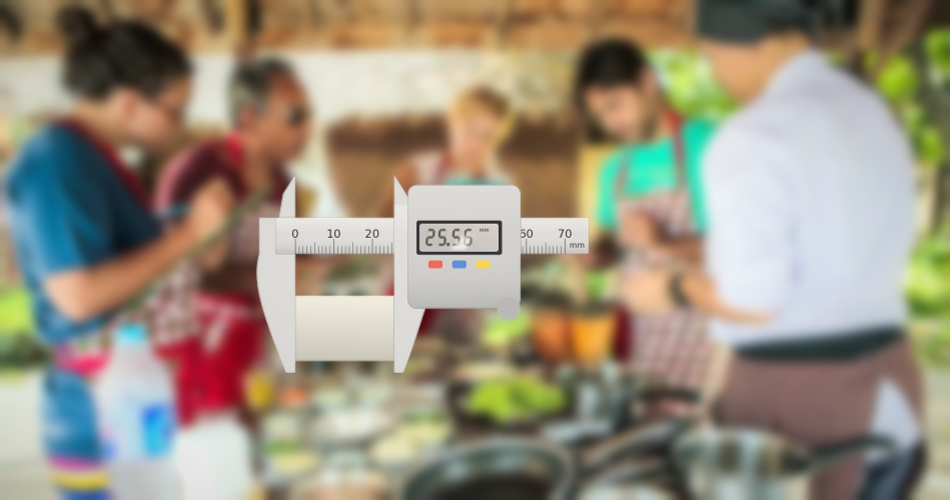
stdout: 25.56 (mm)
